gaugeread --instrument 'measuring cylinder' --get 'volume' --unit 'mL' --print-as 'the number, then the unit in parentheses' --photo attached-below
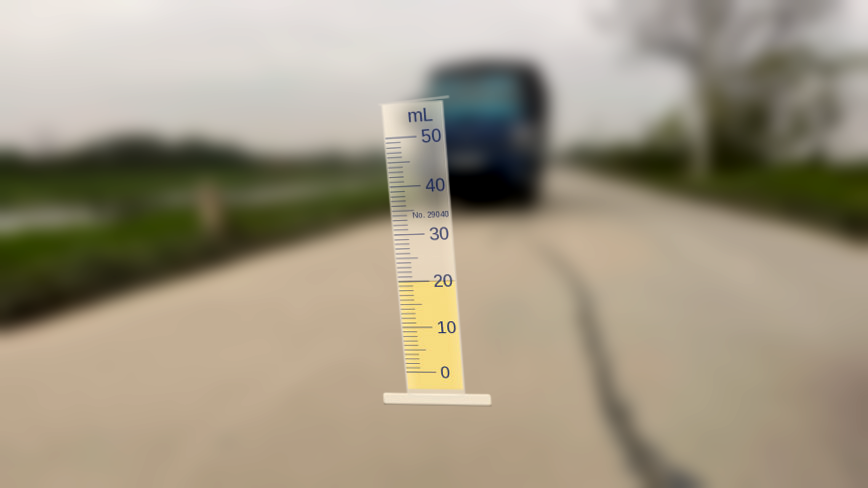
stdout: 20 (mL)
